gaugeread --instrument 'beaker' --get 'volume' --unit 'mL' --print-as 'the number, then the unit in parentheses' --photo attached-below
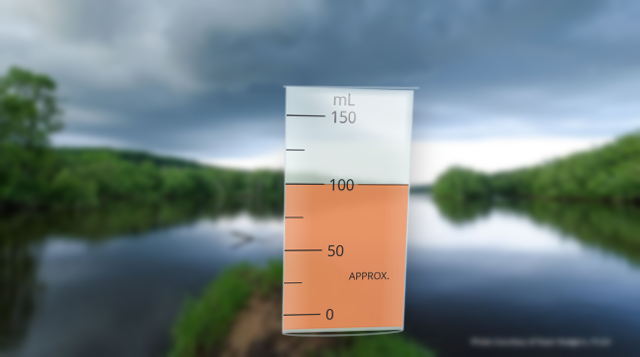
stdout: 100 (mL)
